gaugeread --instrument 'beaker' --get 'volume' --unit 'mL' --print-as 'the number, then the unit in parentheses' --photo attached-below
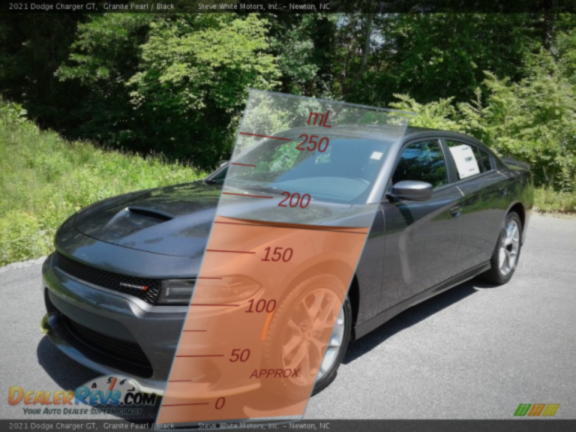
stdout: 175 (mL)
